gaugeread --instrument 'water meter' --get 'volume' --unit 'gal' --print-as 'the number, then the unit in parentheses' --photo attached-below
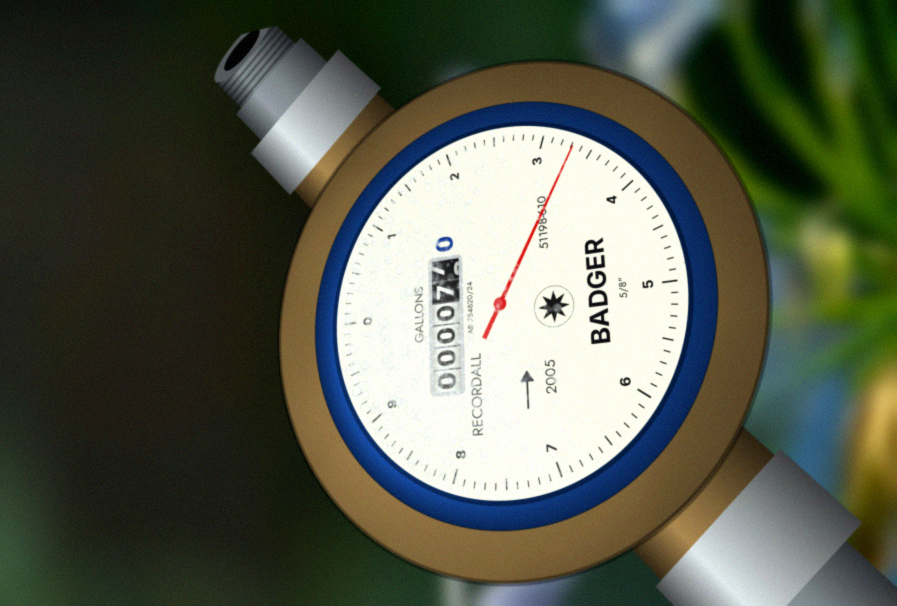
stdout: 773.3 (gal)
